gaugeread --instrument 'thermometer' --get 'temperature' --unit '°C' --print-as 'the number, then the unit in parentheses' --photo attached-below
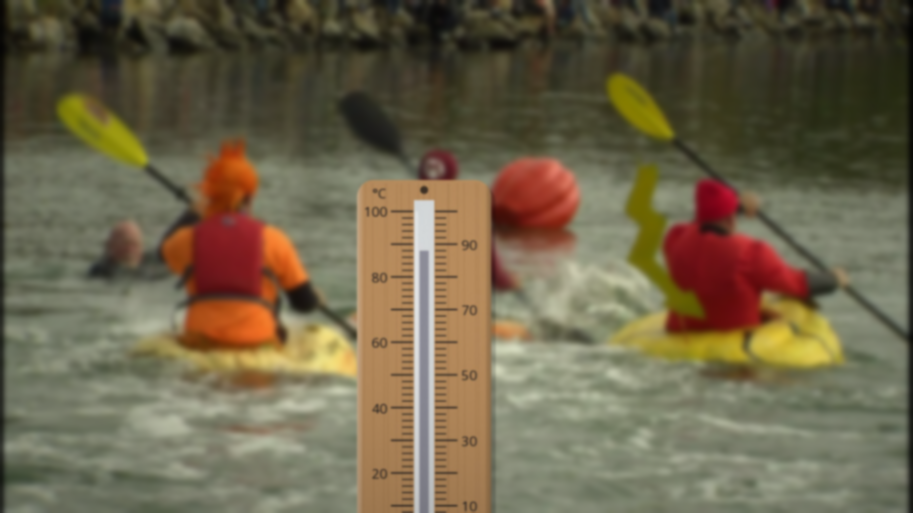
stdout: 88 (°C)
